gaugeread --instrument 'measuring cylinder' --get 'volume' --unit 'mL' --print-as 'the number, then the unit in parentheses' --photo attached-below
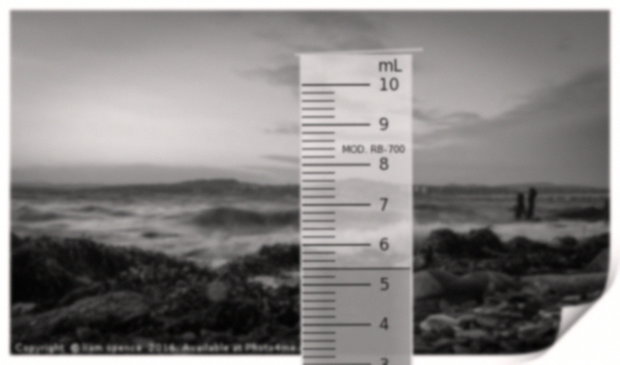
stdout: 5.4 (mL)
